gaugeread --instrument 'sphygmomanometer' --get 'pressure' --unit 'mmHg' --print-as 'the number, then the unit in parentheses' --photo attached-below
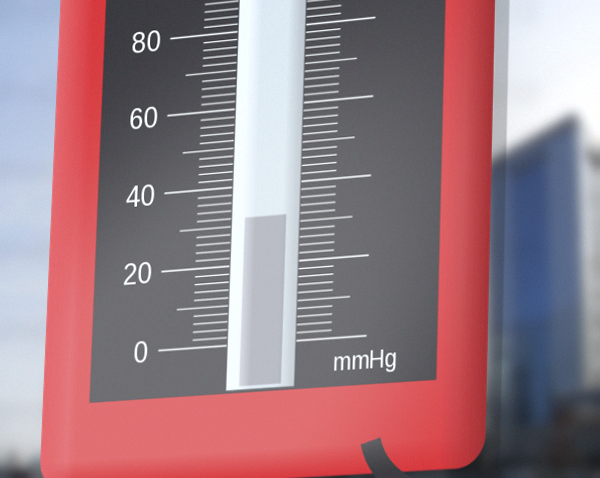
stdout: 32 (mmHg)
